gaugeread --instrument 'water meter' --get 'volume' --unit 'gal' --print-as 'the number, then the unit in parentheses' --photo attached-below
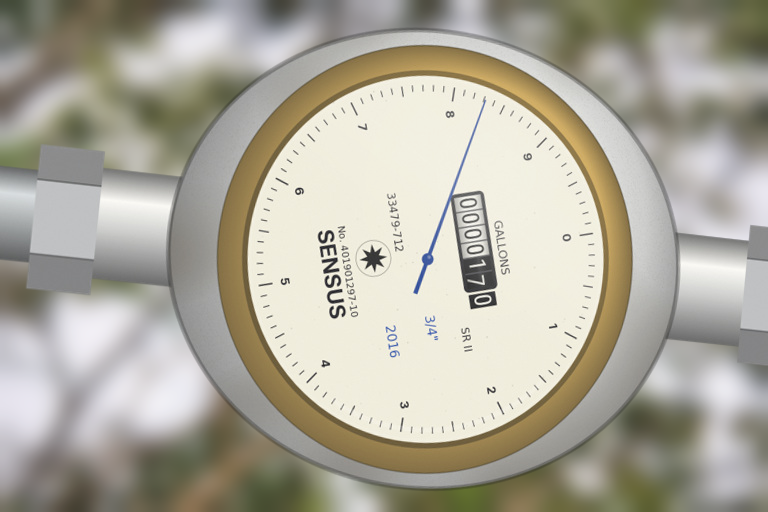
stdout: 168.3 (gal)
